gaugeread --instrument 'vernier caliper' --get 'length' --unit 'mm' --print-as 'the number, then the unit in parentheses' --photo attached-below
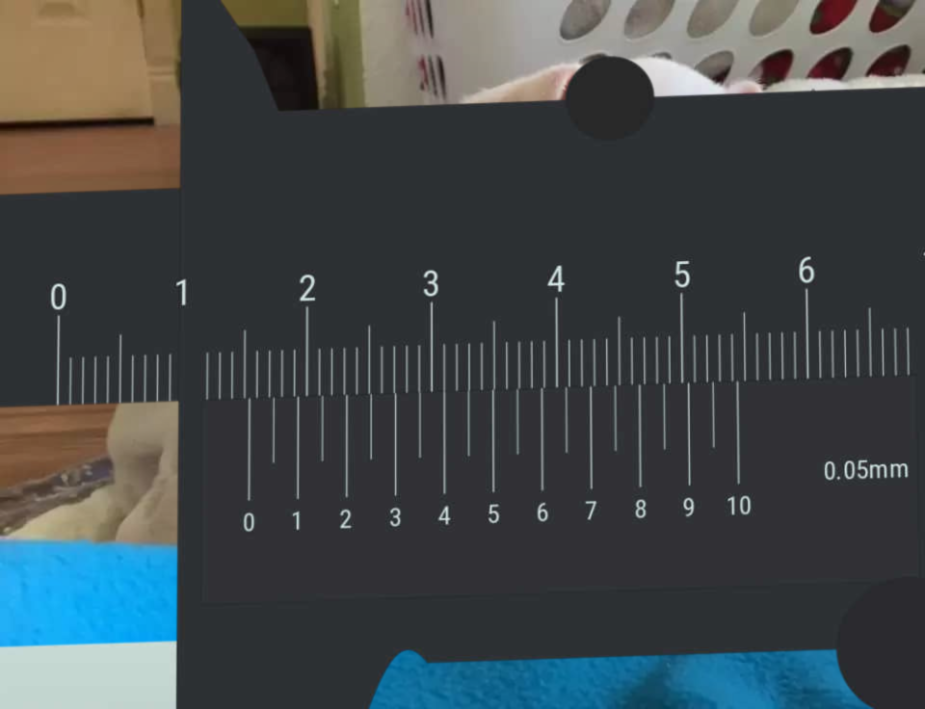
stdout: 15.4 (mm)
